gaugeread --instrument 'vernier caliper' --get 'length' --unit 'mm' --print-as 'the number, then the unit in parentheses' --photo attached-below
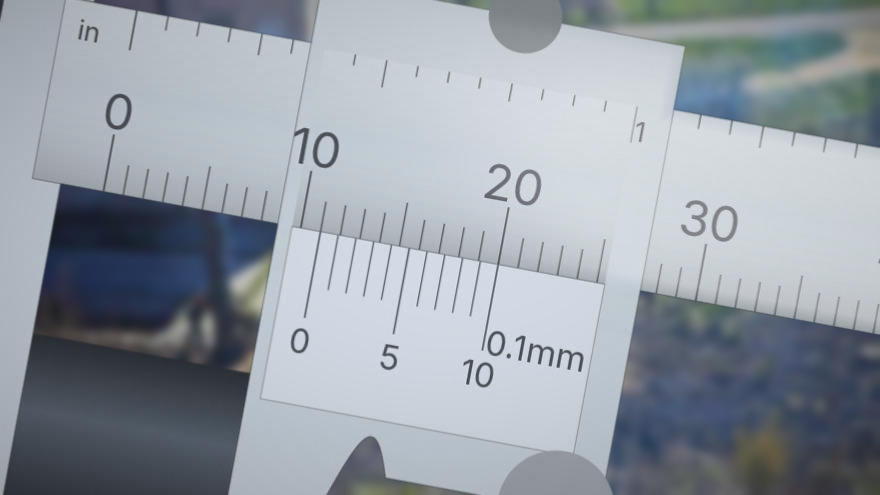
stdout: 11.0 (mm)
